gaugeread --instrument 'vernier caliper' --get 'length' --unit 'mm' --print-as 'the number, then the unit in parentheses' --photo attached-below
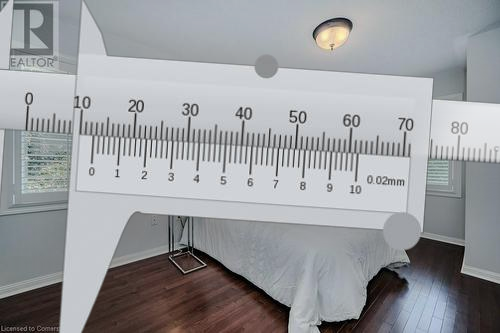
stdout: 12.5 (mm)
